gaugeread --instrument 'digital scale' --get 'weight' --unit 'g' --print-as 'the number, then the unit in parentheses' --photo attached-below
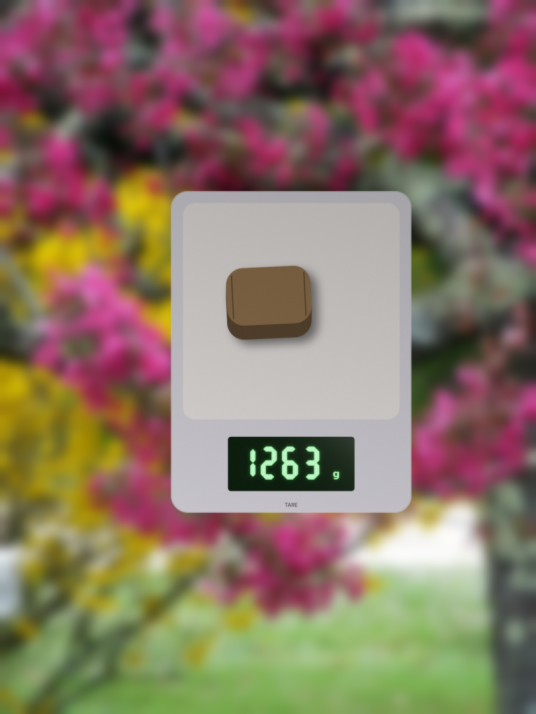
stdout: 1263 (g)
